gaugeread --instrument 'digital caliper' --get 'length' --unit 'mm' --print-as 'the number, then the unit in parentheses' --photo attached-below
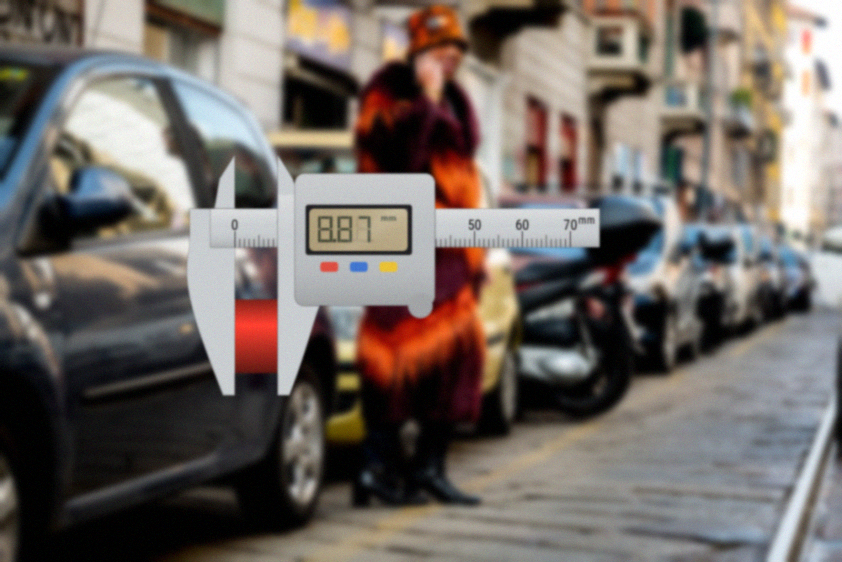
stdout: 8.87 (mm)
